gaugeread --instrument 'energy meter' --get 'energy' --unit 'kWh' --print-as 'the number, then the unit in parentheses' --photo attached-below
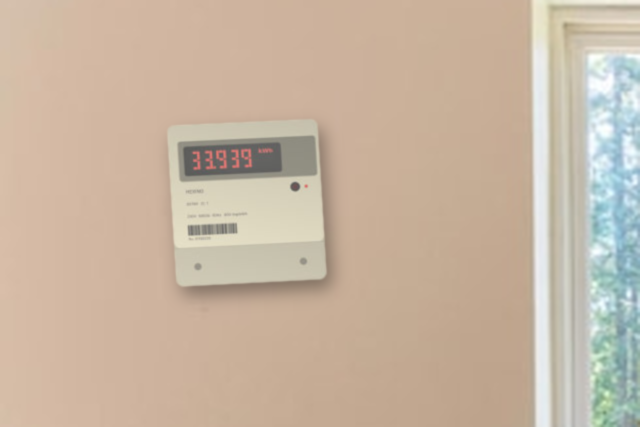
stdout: 33.939 (kWh)
